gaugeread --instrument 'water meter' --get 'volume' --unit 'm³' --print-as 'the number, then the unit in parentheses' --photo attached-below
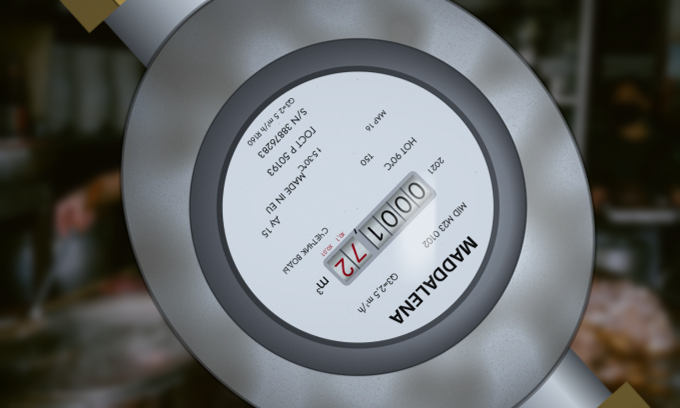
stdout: 1.72 (m³)
